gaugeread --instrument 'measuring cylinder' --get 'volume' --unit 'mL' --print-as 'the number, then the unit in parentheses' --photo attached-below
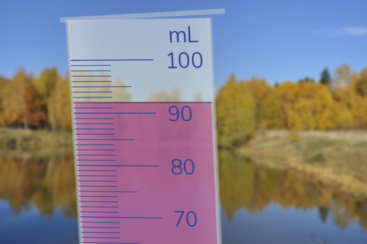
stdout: 92 (mL)
